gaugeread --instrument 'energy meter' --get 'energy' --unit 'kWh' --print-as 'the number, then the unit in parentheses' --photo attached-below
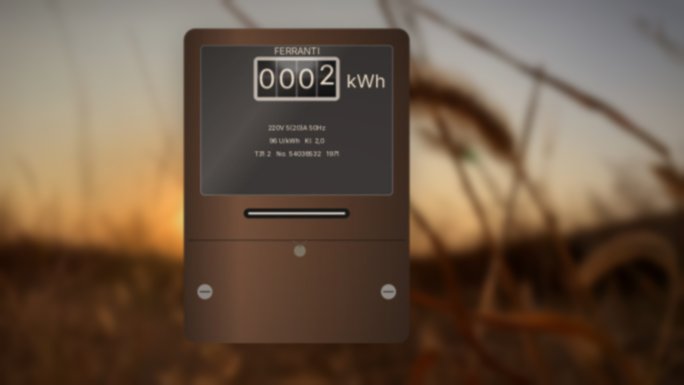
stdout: 2 (kWh)
